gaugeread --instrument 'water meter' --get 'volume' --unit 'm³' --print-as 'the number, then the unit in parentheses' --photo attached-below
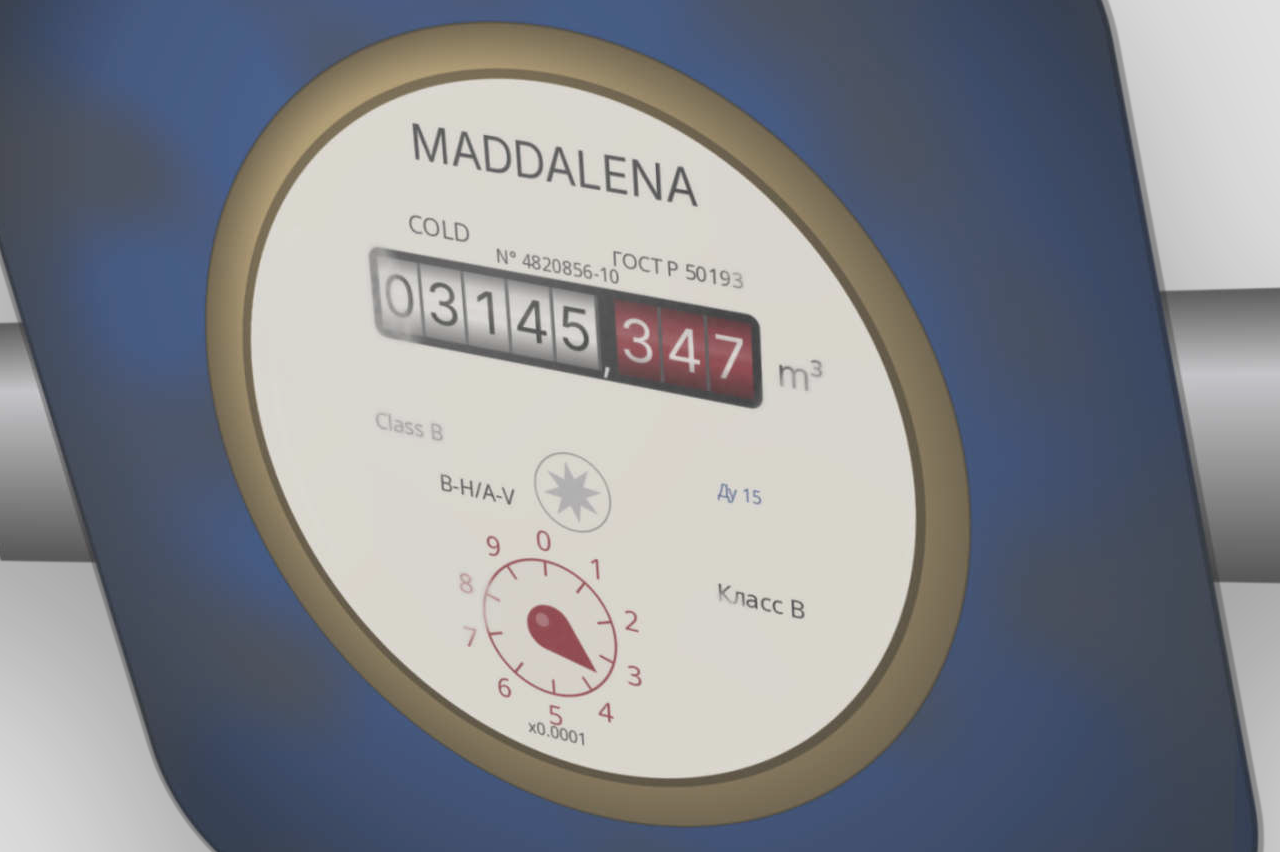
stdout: 3145.3473 (m³)
